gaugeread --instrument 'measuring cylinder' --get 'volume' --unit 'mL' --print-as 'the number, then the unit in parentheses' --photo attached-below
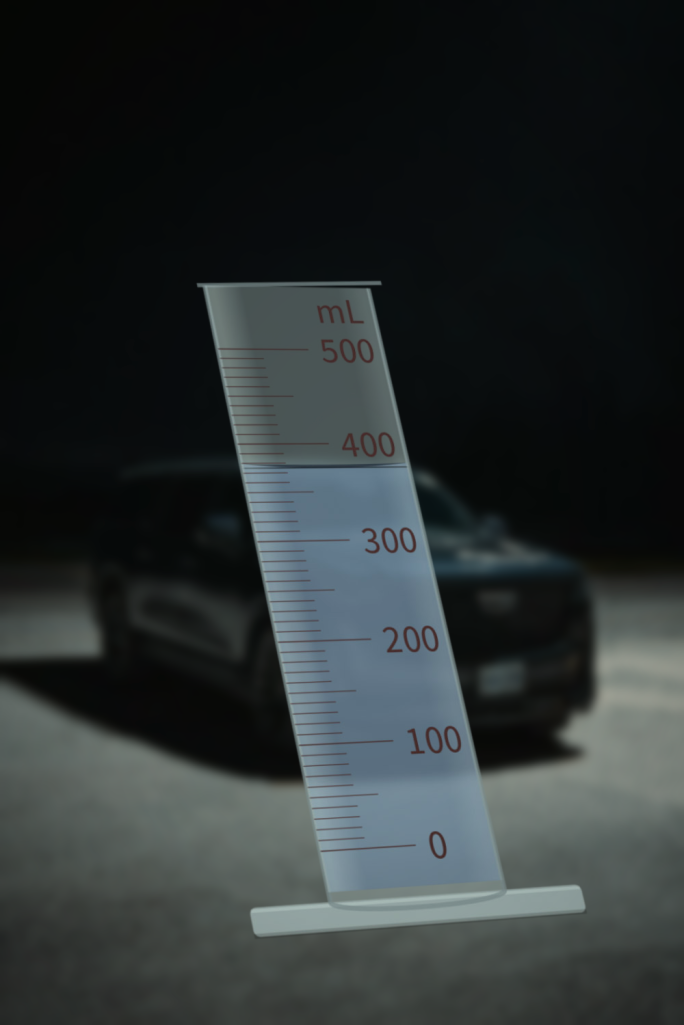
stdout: 375 (mL)
